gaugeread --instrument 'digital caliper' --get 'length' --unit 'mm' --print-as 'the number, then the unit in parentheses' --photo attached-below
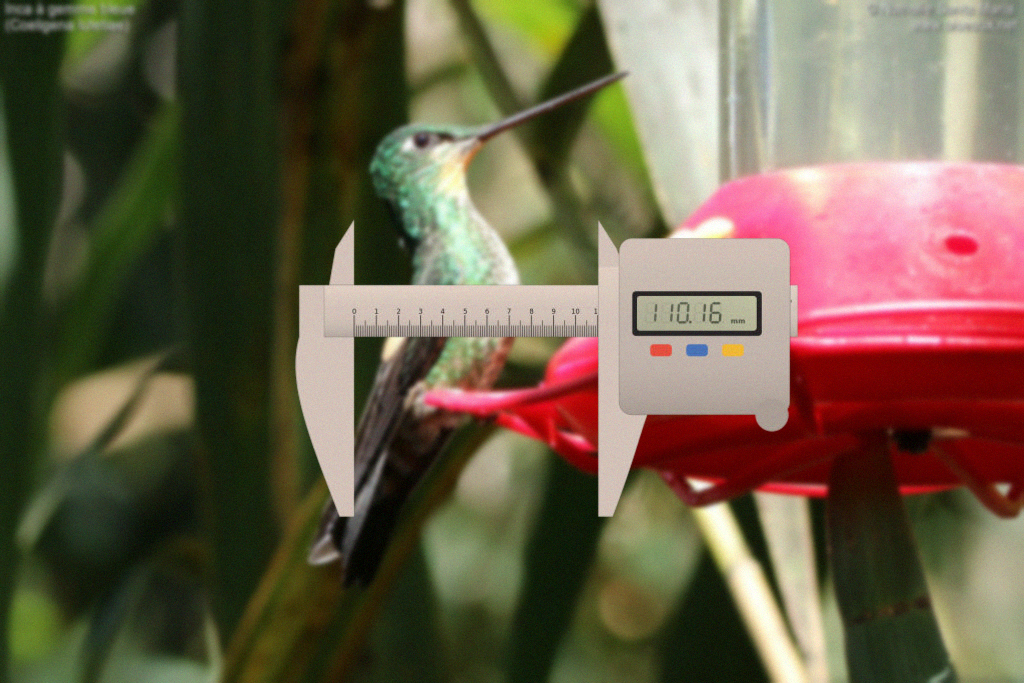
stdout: 110.16 (mm)
